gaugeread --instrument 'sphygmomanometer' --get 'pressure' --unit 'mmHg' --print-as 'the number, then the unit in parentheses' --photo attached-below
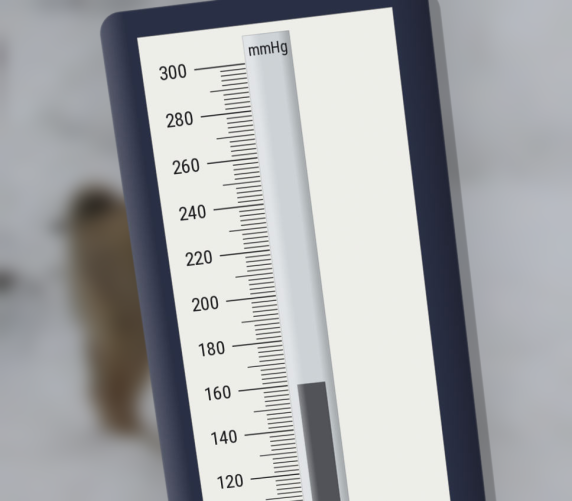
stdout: 160 (mmHg)
